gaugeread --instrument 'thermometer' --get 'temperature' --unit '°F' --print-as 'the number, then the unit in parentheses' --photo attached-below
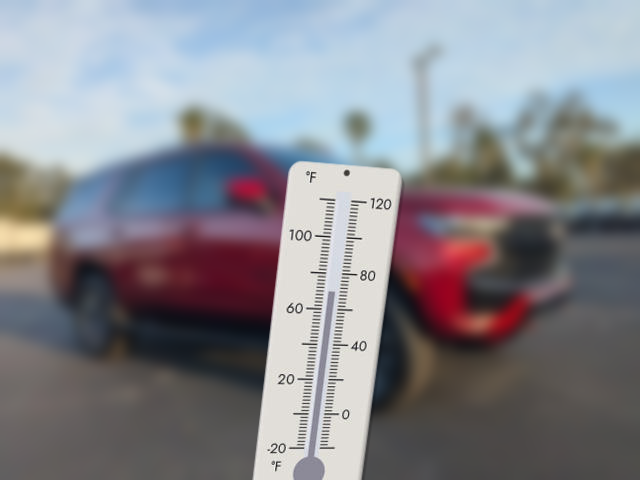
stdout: 70 (°F)
